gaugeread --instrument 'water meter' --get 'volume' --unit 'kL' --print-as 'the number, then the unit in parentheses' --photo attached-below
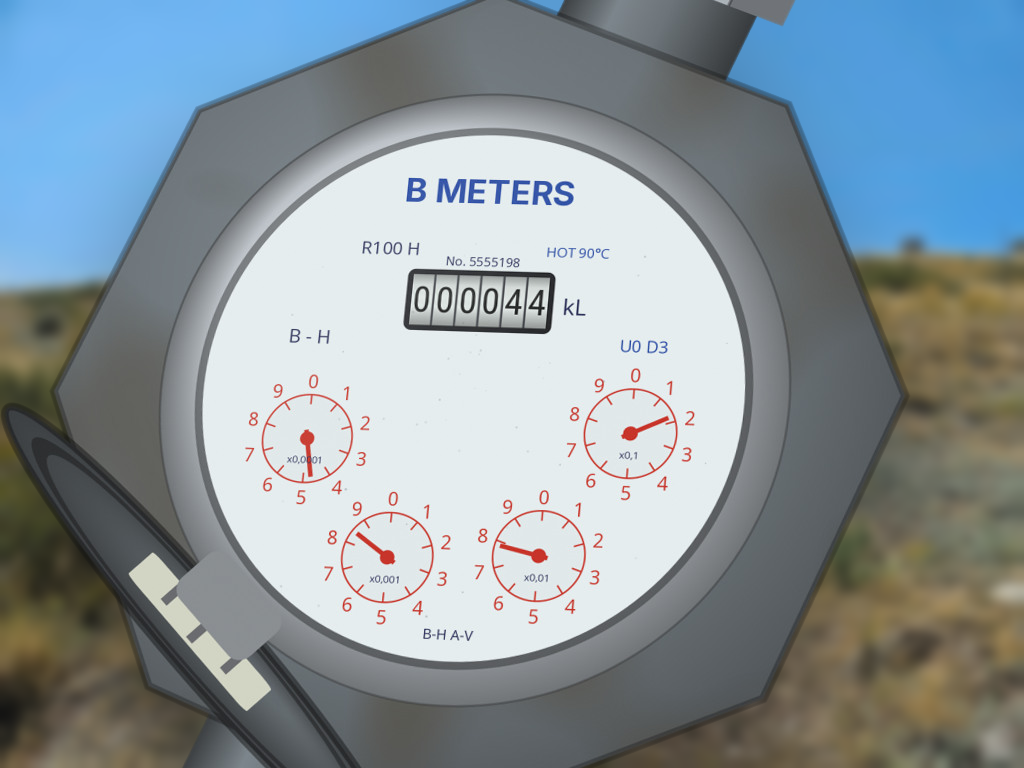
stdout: 44.1784 (kL)
